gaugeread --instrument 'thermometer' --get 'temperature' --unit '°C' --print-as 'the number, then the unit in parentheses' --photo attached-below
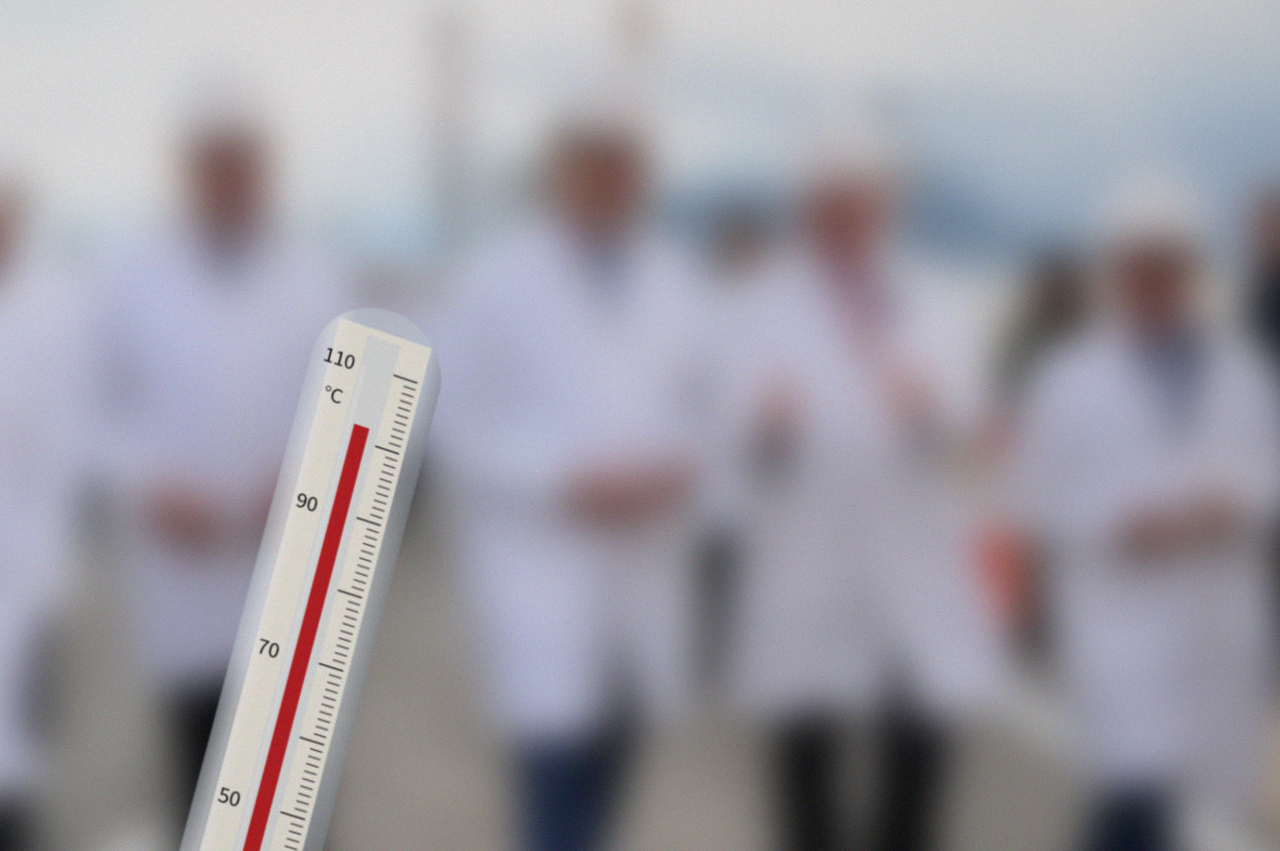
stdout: 102 (°C)
